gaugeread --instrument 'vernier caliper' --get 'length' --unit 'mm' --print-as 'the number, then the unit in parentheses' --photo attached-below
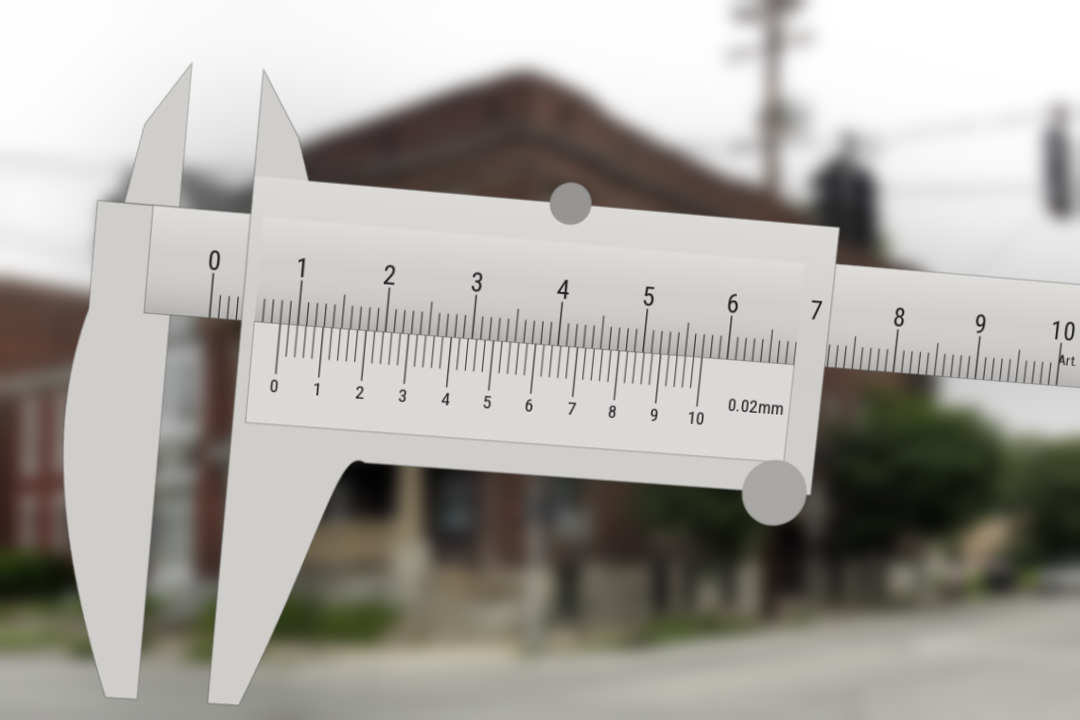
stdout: 8.0 (mm)
